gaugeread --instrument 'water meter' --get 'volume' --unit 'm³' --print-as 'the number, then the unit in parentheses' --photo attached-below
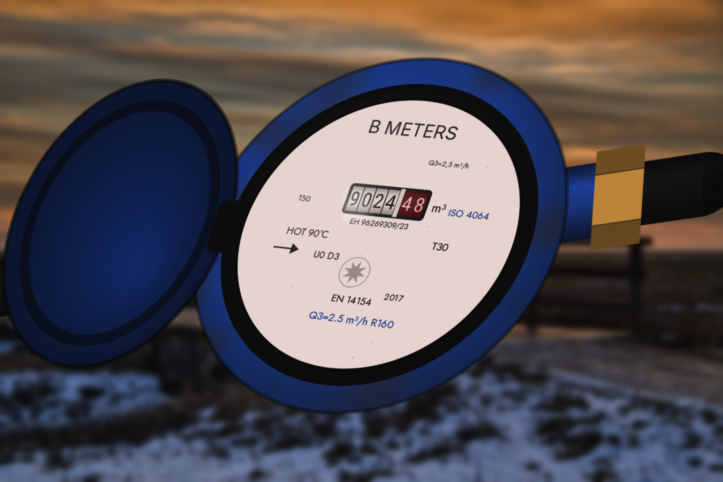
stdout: 9024.48 (m³)
